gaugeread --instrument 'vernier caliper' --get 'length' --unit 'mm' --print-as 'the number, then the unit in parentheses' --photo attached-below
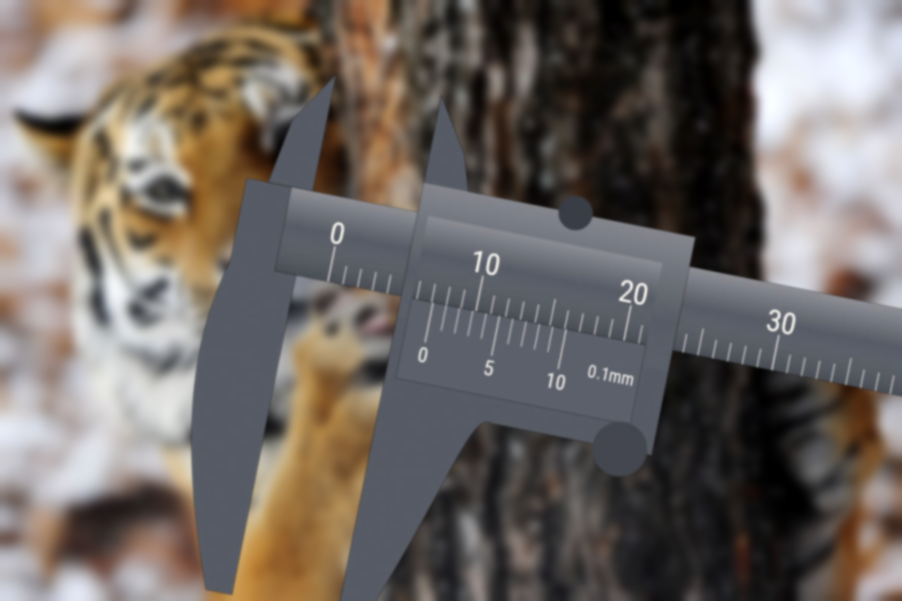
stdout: 7.1 (mm)
